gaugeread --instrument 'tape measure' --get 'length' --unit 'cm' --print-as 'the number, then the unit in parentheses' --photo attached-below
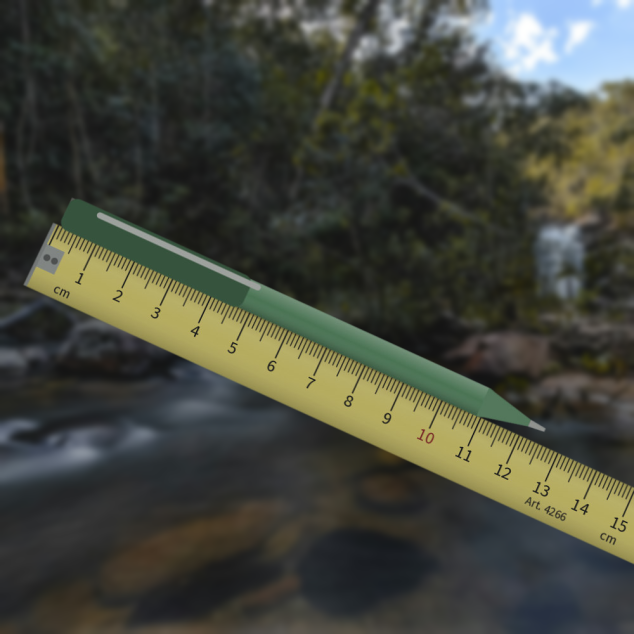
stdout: 12.5 (cm)
